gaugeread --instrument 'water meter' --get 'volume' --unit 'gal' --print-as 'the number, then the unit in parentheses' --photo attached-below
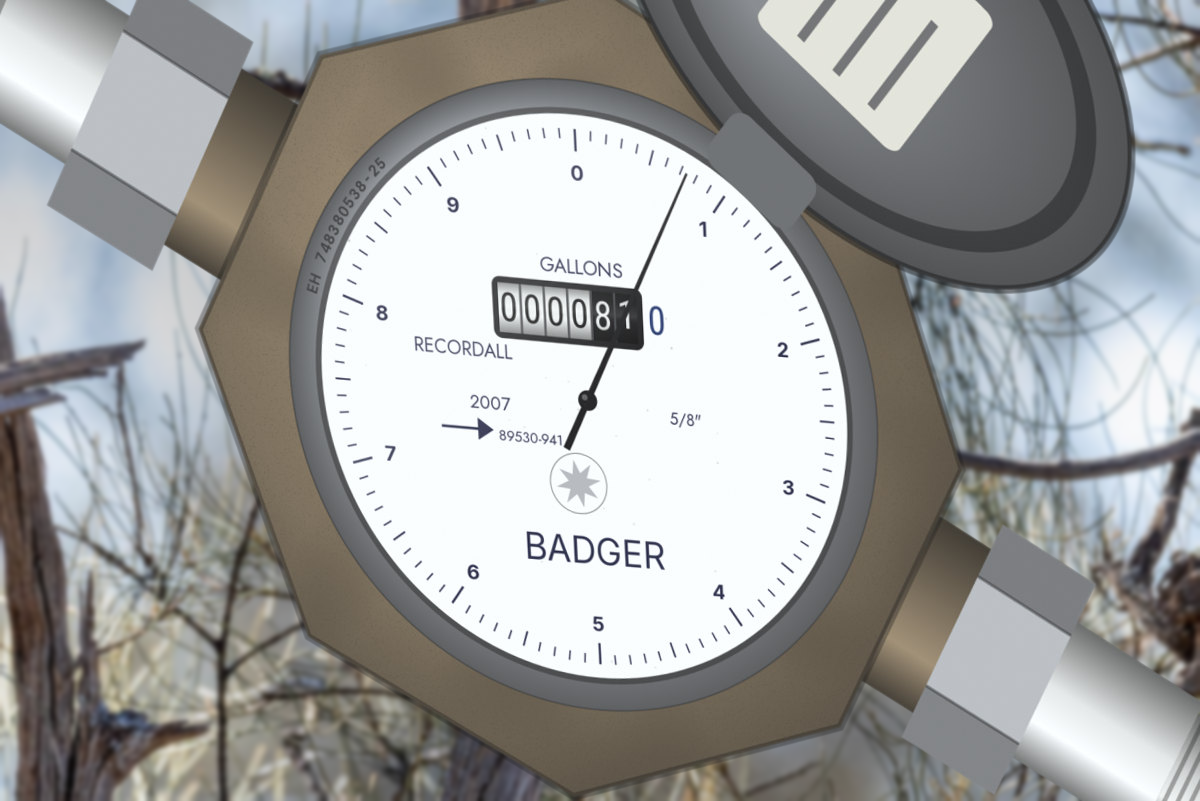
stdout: 810.7 (gal)
